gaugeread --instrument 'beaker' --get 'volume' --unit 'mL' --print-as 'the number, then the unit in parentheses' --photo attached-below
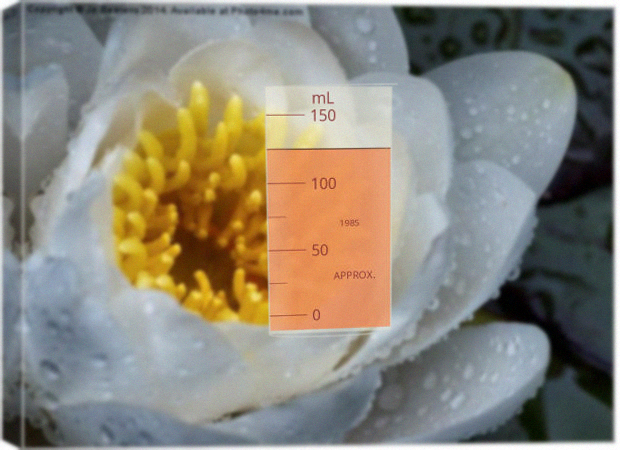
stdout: 125 (mL)
